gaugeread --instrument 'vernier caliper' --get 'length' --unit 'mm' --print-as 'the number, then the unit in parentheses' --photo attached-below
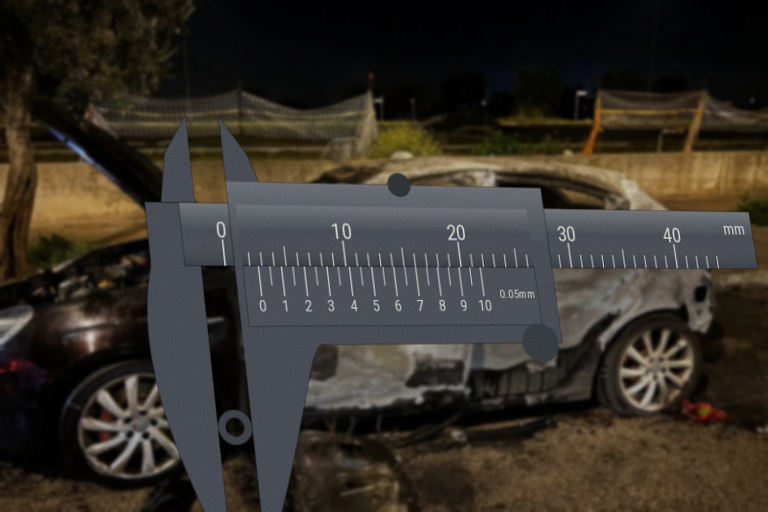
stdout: 2.7 (mm)
